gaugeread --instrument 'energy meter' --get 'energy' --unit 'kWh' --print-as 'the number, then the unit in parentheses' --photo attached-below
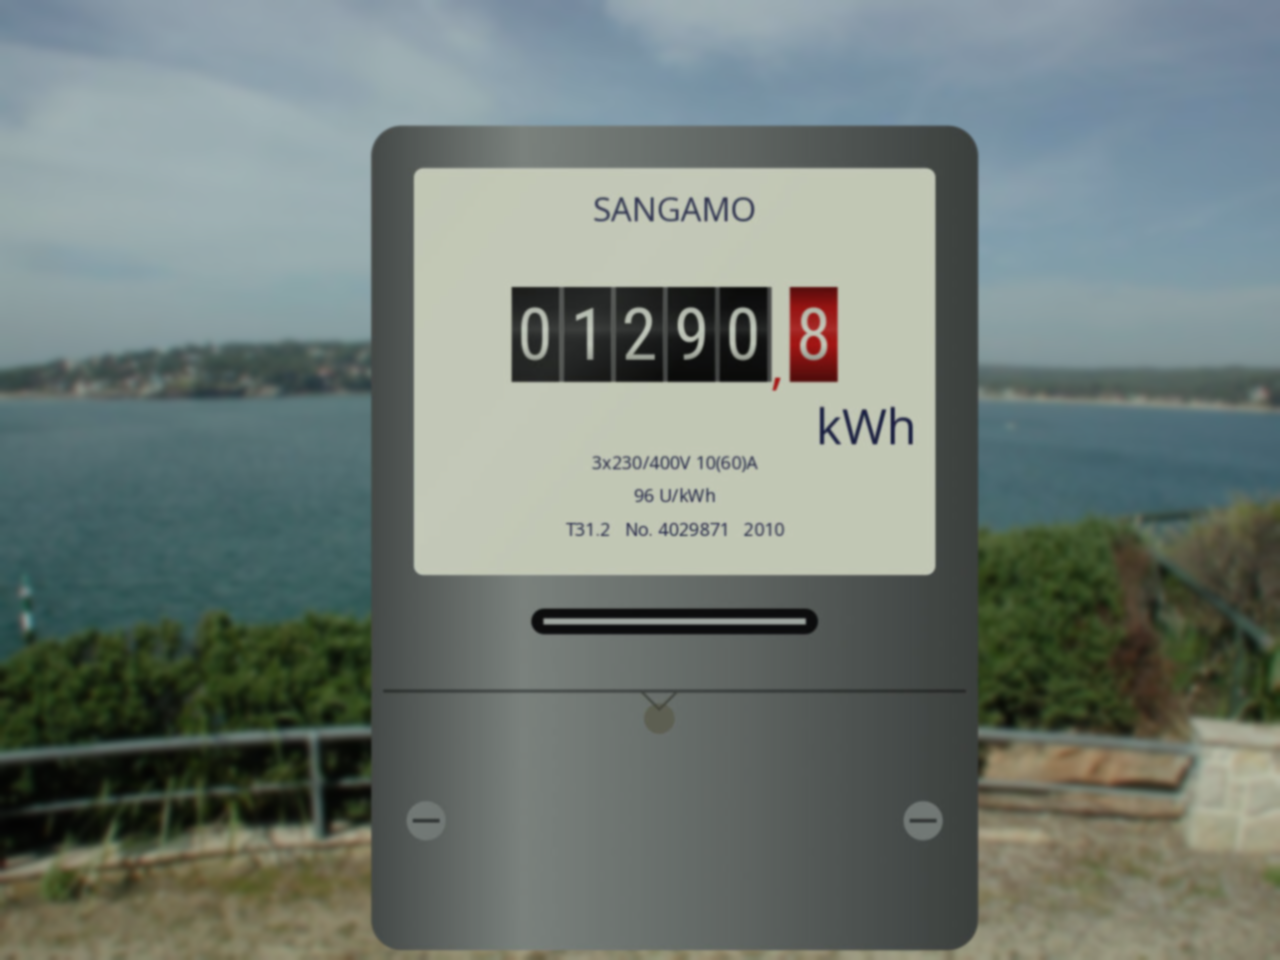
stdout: 1290.8 (kWh)
